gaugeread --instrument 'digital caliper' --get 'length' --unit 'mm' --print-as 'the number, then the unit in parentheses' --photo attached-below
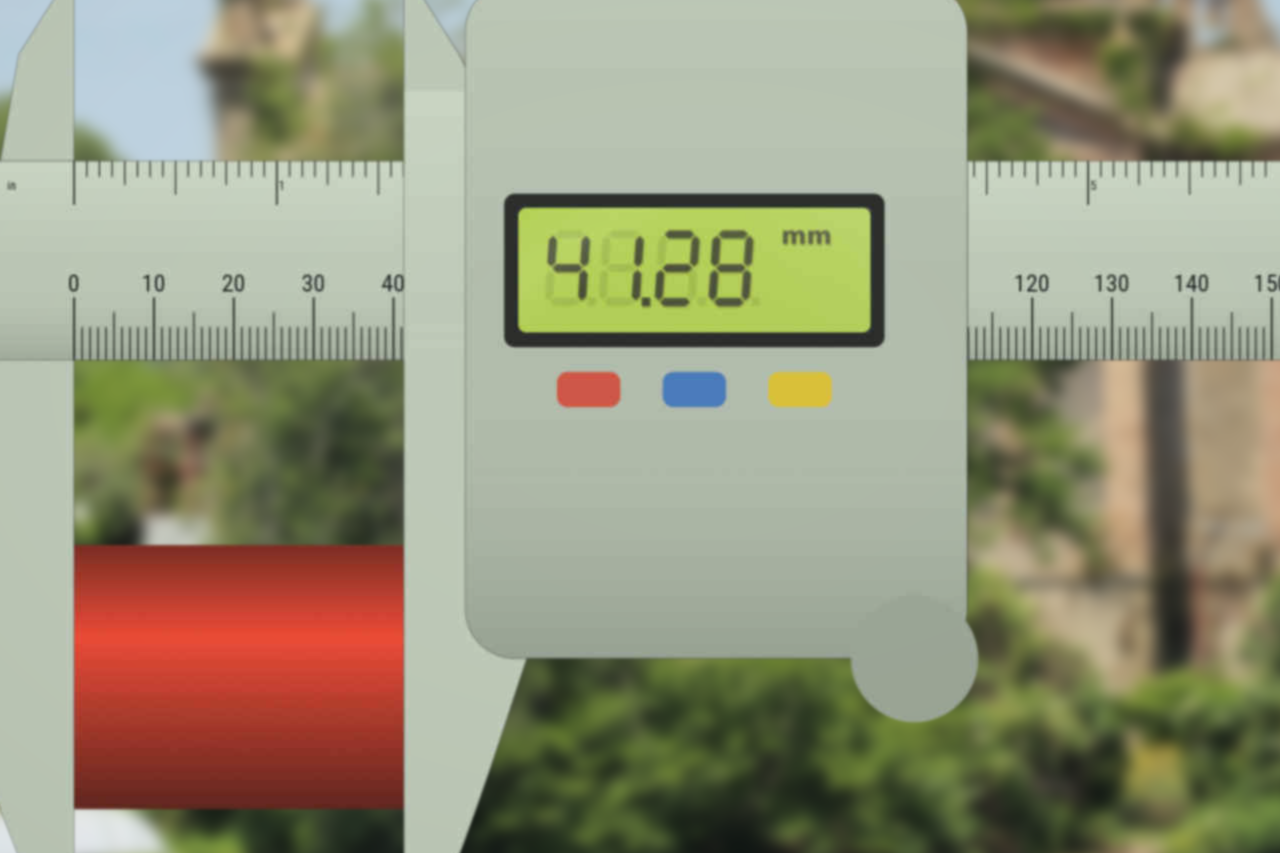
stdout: 41.28 (mm)
